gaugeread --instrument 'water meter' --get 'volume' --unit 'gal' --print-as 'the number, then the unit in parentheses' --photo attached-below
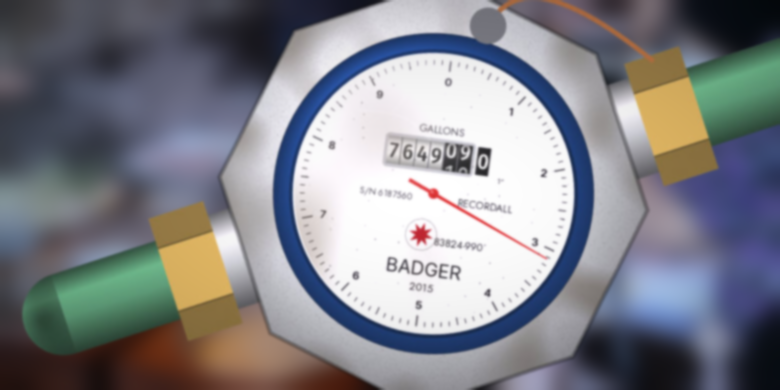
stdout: 7649093.1 (gal)
